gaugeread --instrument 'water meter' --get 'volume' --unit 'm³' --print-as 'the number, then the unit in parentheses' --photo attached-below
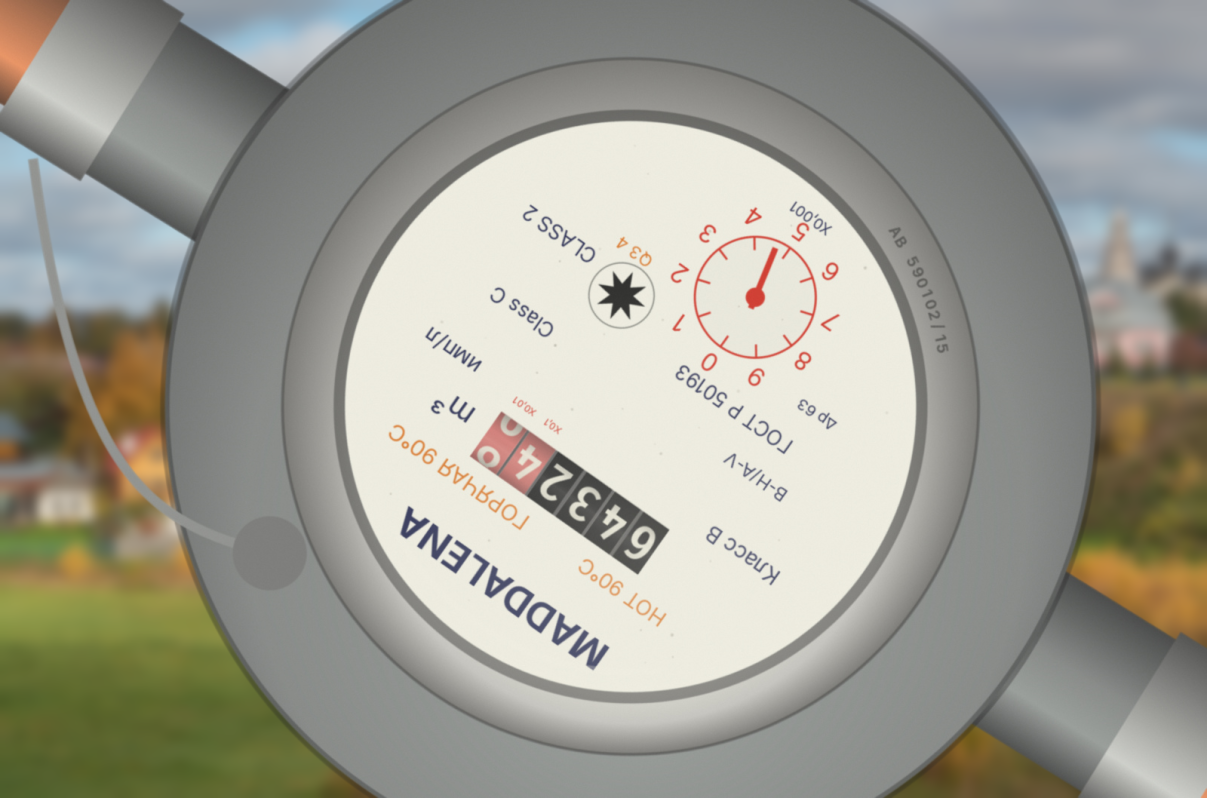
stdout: 6432.484 (m³)
